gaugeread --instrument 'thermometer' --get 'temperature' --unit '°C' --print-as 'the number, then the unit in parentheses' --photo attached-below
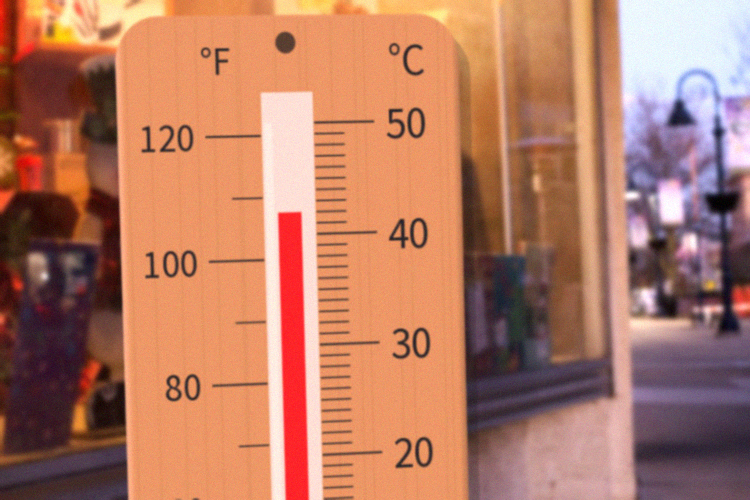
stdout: 42 (°C)
